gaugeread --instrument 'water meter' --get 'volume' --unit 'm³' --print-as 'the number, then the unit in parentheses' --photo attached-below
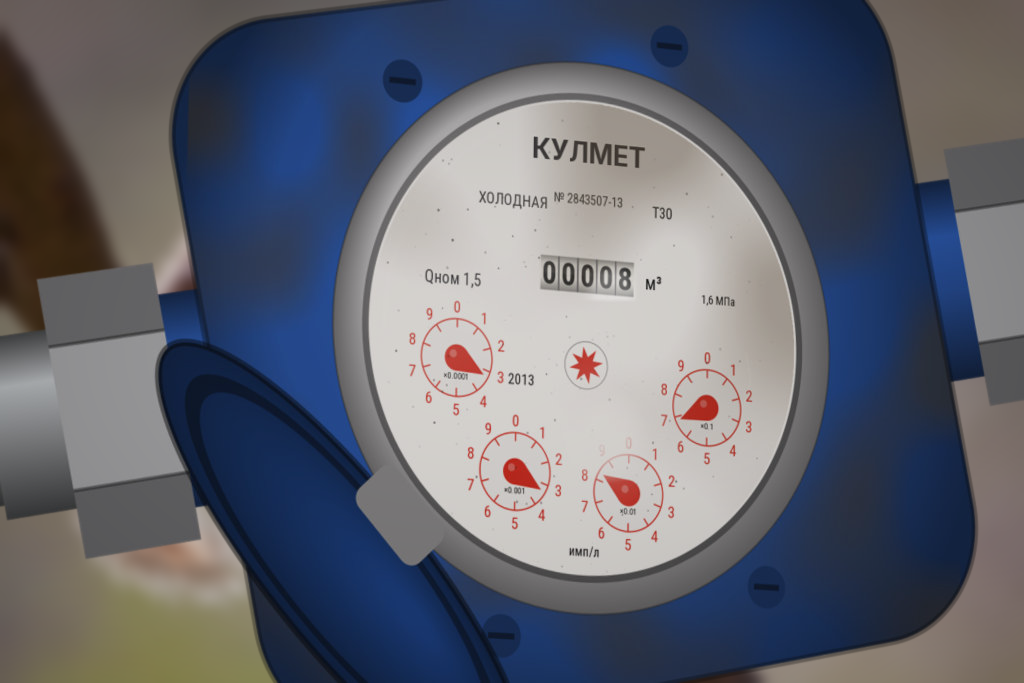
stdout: 8.6833 (m³)
